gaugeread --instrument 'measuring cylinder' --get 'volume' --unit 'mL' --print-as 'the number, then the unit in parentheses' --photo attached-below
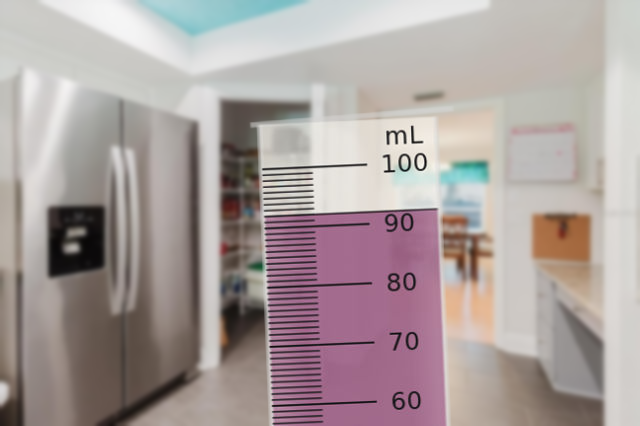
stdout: 92 (mL)
